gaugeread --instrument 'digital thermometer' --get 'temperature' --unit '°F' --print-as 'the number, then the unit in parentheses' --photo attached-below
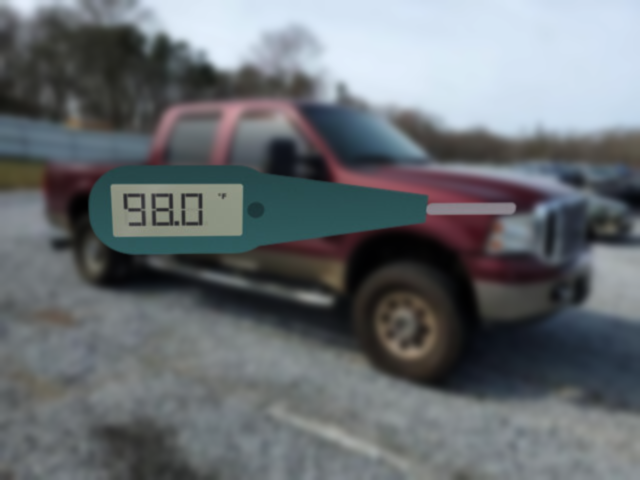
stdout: 98.0 (°F)
